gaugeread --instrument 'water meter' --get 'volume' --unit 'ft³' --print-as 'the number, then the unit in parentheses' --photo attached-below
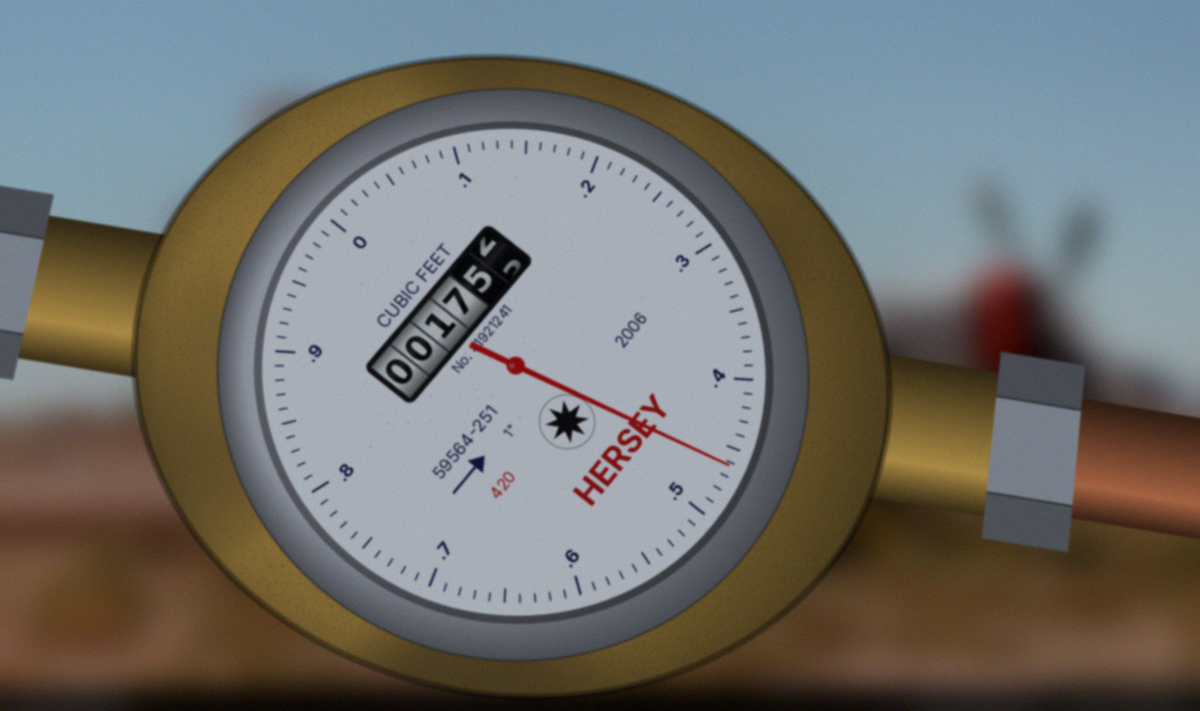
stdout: 1752.46 (ft³)
